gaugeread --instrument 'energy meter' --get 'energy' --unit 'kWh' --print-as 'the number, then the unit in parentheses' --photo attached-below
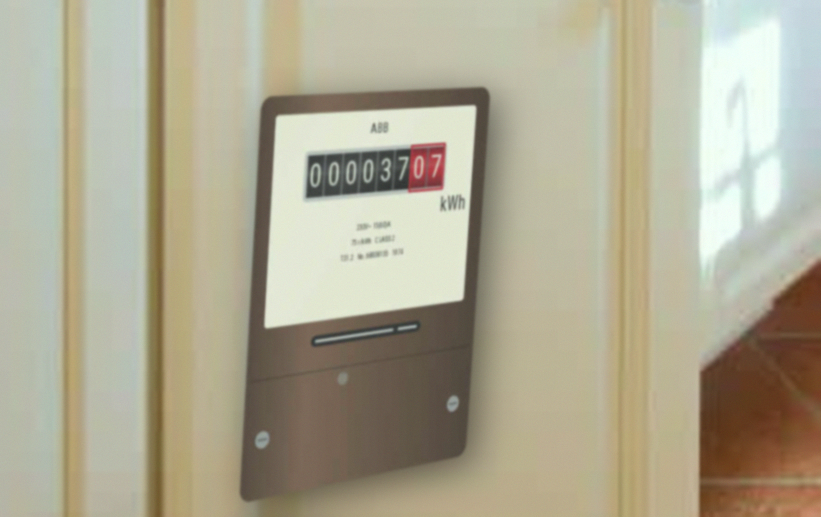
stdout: 37.07 (kWh)
